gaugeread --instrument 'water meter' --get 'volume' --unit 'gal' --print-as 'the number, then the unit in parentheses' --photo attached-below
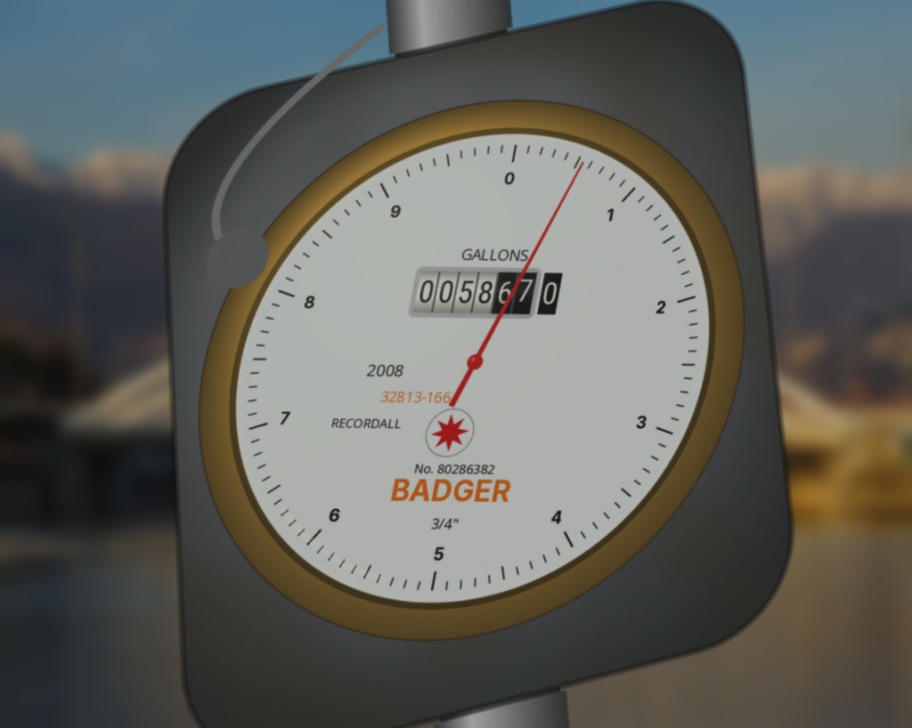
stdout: 58670.5 (gal)
